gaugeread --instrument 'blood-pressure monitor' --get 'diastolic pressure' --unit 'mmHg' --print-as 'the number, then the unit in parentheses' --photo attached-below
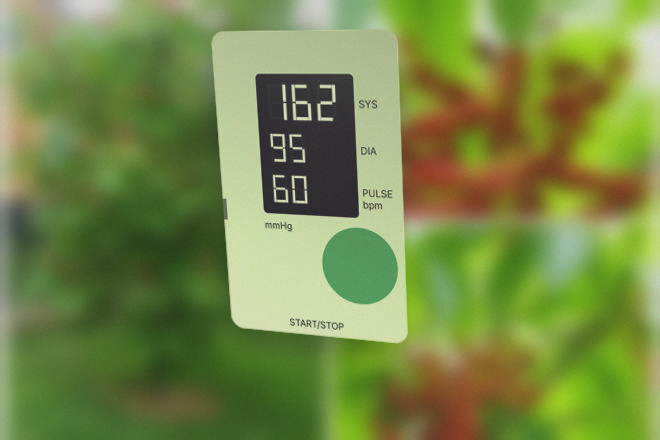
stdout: 95 (mmHg)
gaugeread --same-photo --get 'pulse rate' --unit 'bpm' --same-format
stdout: 60 (bpm)
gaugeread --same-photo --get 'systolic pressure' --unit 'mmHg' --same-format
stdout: 162 (mmHg)
